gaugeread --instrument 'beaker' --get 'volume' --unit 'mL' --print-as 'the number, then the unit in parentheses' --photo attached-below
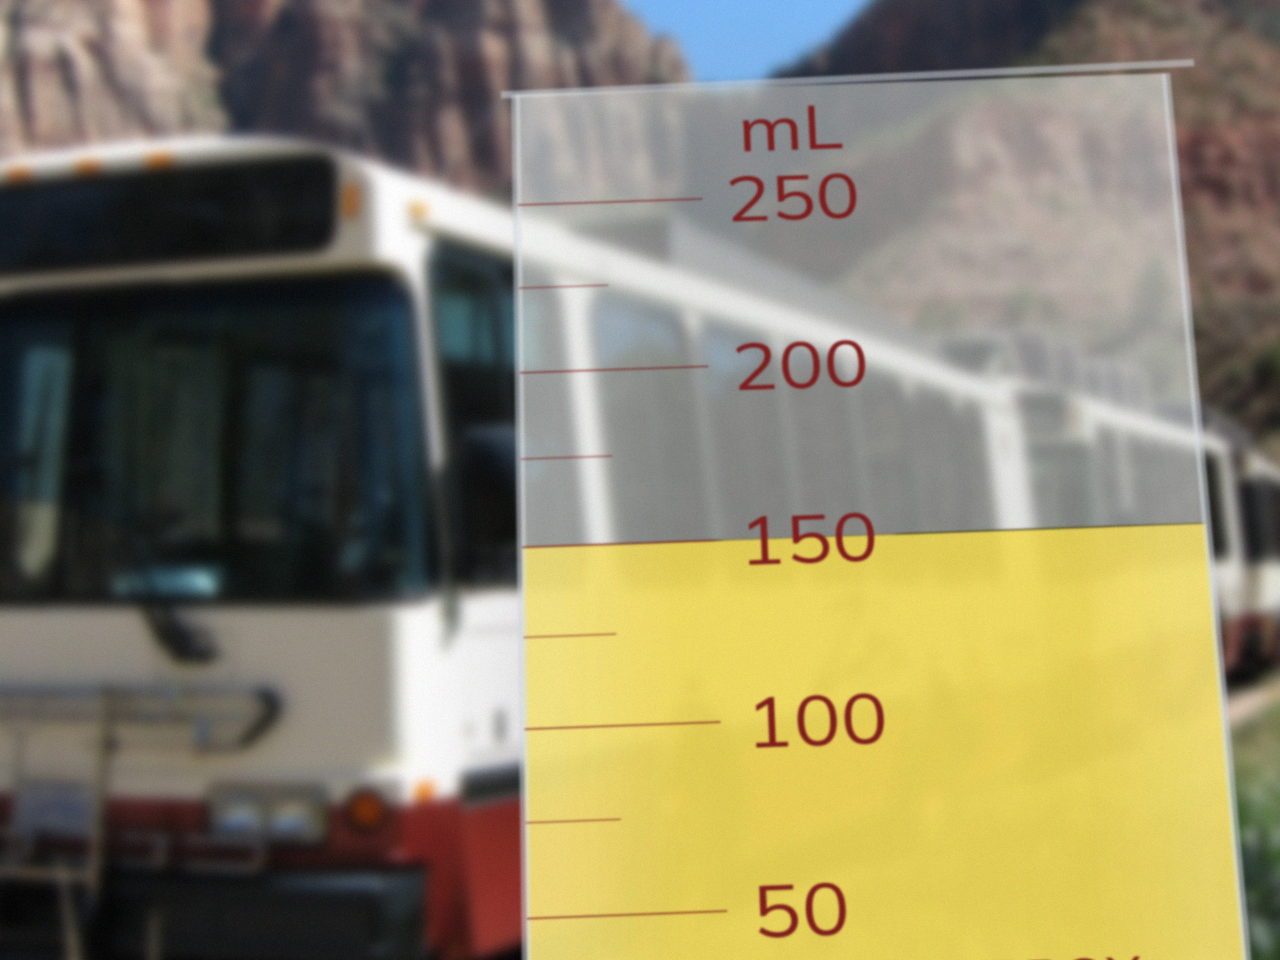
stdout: 150 (mL)
